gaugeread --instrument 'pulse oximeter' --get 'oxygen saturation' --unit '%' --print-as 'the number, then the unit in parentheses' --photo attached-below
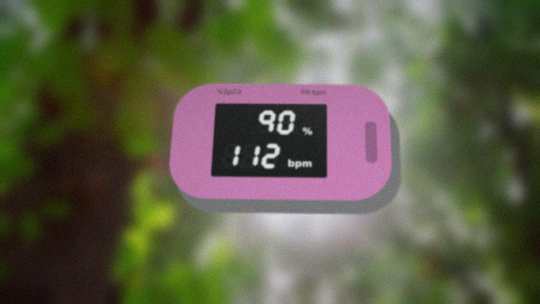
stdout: 90 (%)
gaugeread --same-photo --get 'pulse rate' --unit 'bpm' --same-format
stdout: 112 (bpm)
